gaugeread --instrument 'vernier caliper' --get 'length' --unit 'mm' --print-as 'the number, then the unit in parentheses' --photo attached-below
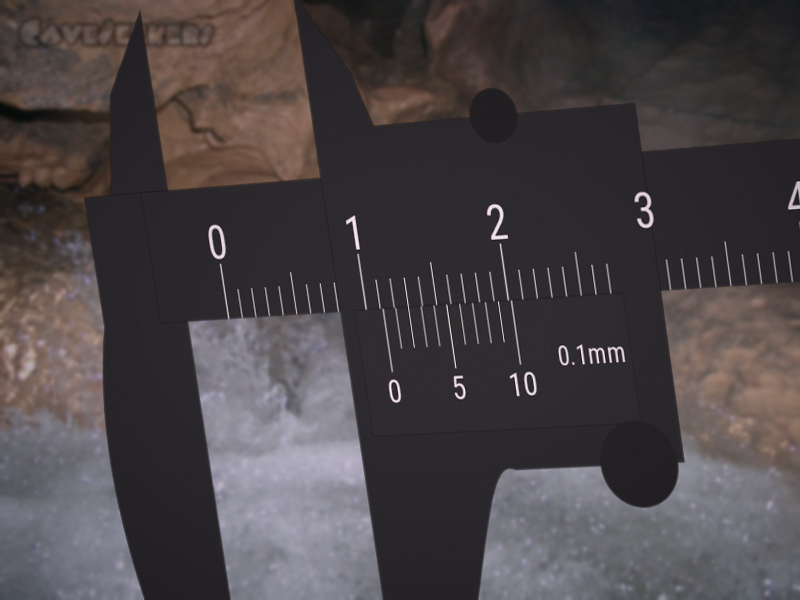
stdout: 11.2 (mm)
